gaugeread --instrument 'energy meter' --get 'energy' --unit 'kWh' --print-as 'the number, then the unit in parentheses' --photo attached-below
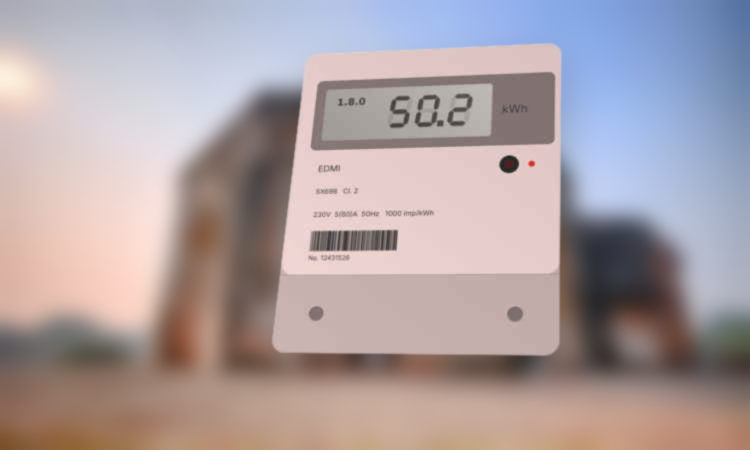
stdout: 50.2 (kWh)
